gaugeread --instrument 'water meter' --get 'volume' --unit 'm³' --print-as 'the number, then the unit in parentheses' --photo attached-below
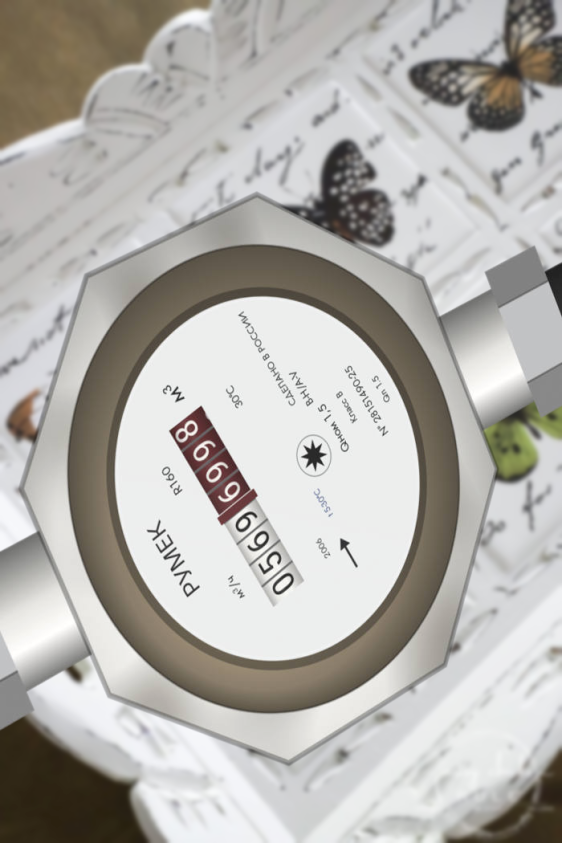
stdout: 569.6998 (m³)
